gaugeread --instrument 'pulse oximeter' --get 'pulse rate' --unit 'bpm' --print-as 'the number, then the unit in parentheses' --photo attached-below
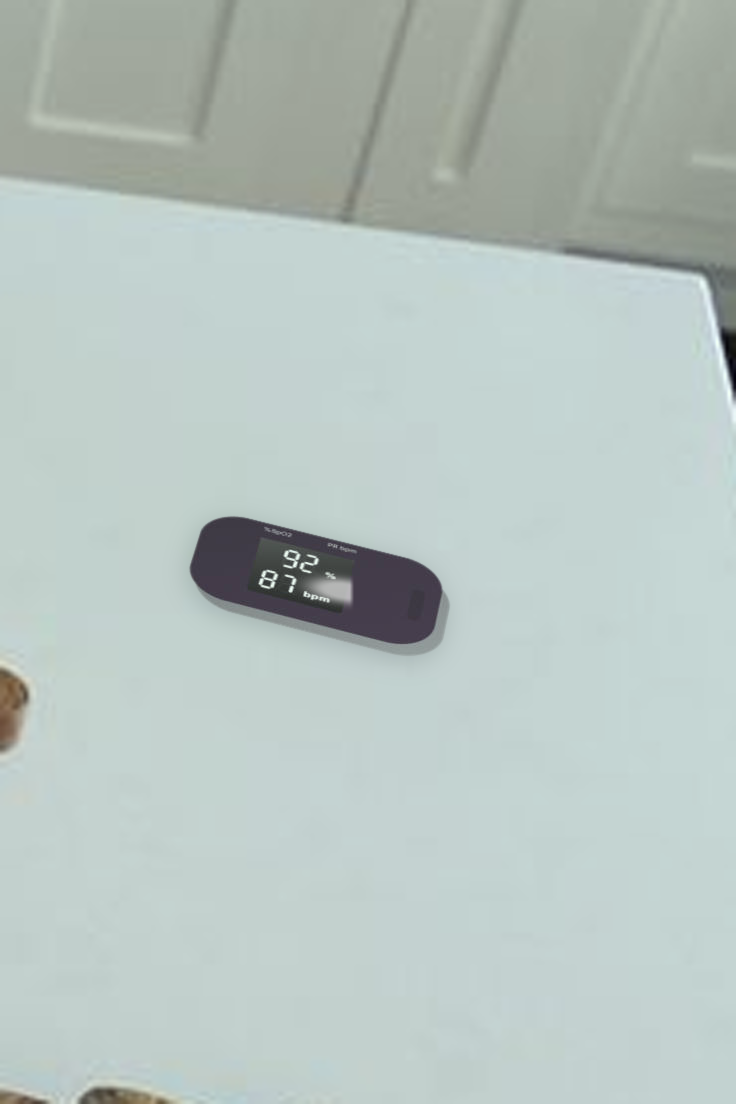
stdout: 87 (bpm)
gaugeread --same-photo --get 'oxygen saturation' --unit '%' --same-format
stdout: 92 (%)
